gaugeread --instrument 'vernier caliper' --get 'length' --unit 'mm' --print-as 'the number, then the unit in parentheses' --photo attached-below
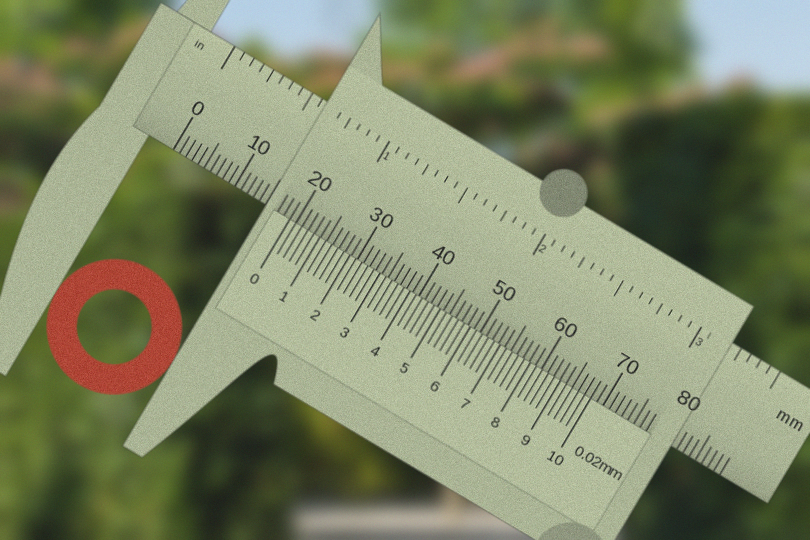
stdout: 19.0 (mm)
